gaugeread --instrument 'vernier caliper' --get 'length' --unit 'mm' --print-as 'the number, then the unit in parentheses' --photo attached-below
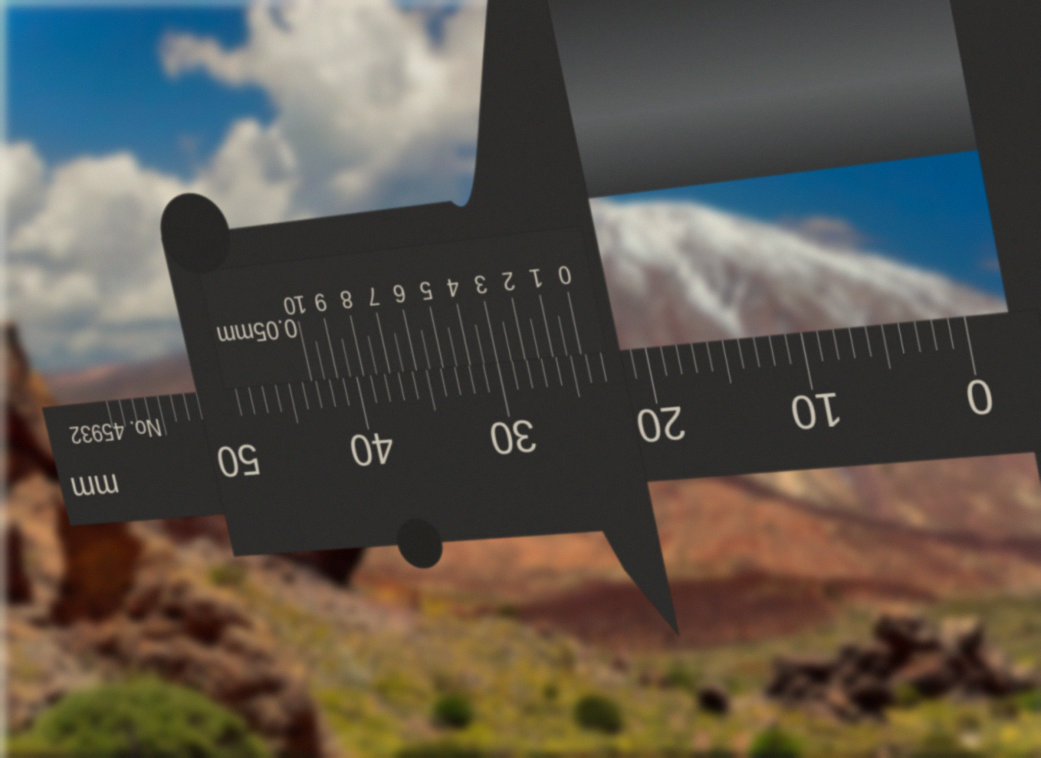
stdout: 24.3 (mm)
